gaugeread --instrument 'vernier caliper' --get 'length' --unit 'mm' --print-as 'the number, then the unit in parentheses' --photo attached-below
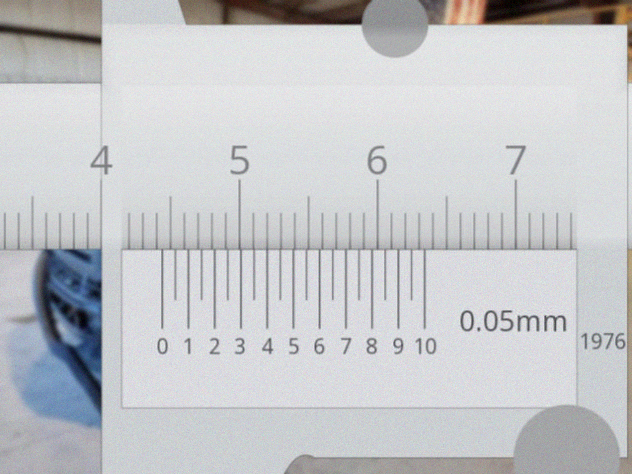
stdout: 44.4 (mm)
